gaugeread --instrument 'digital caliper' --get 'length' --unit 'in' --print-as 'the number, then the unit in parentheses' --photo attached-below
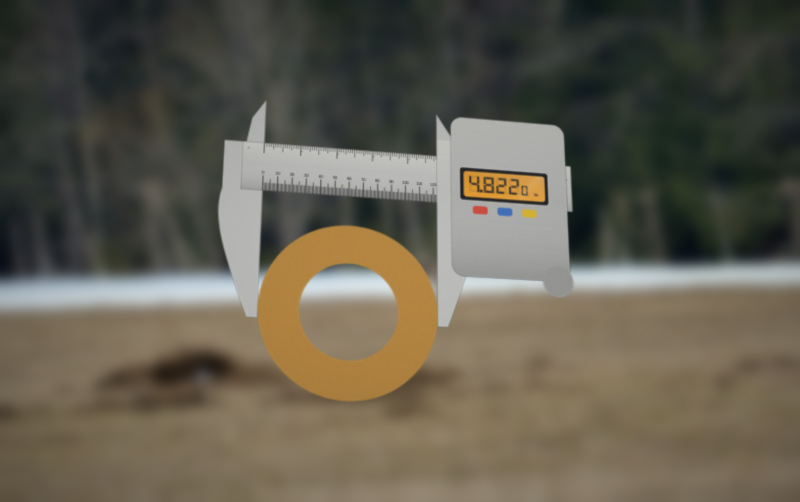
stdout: 4.8220 (in)
